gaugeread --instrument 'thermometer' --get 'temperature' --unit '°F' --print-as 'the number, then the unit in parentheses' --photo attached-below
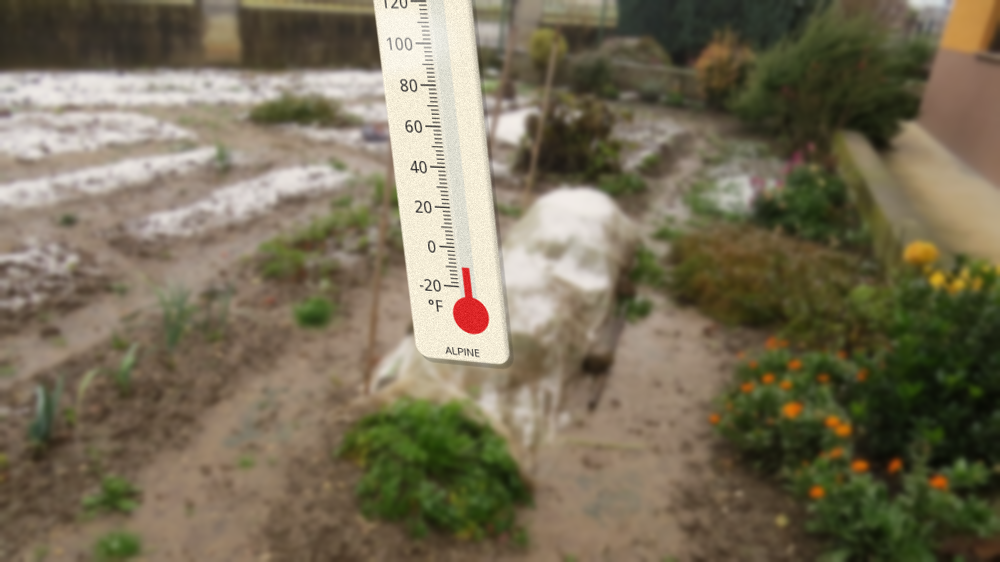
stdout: -10 (°F)
